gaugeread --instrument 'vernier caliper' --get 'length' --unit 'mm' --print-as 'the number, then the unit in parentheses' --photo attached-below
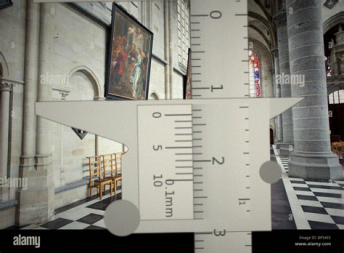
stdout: 13.6 (mm)
